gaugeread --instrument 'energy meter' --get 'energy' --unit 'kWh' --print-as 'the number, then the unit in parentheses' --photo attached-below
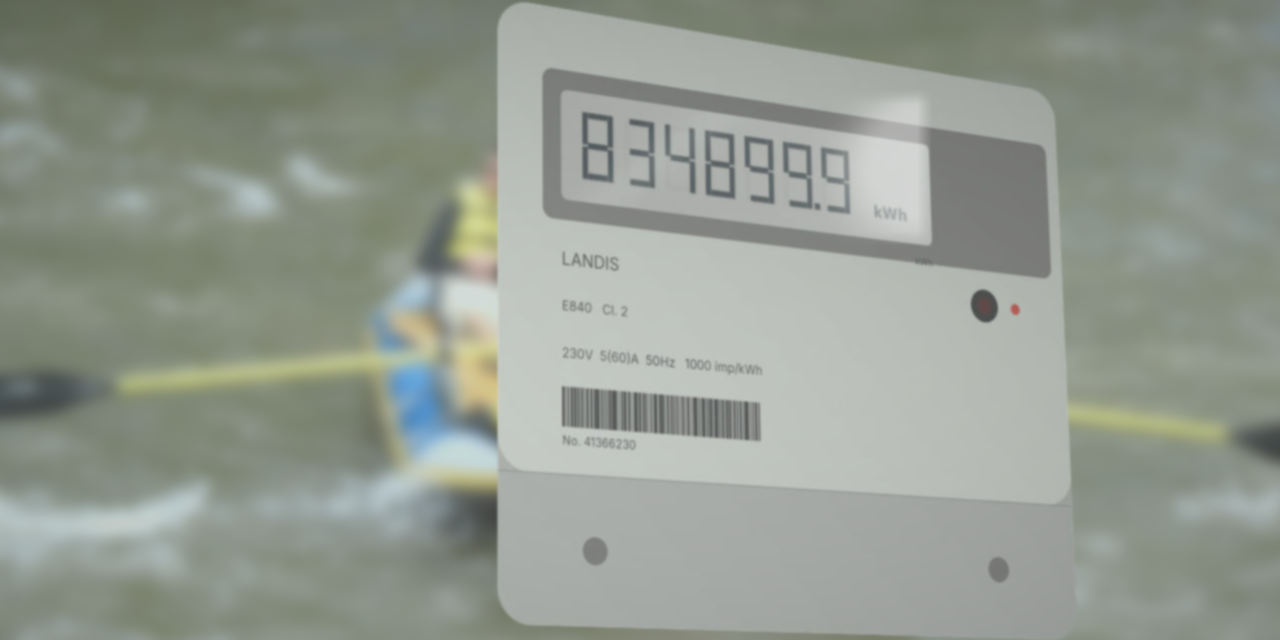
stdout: 834899.9 (kWh)
